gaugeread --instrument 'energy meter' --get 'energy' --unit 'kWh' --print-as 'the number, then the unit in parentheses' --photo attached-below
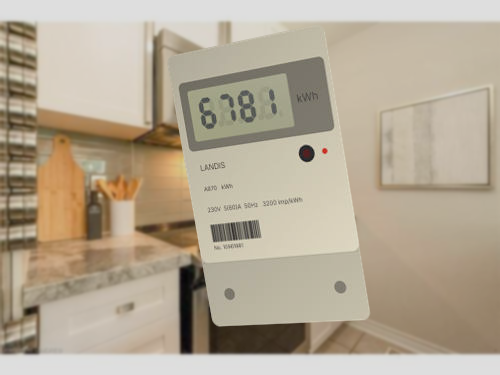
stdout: 6781 (kWh)
